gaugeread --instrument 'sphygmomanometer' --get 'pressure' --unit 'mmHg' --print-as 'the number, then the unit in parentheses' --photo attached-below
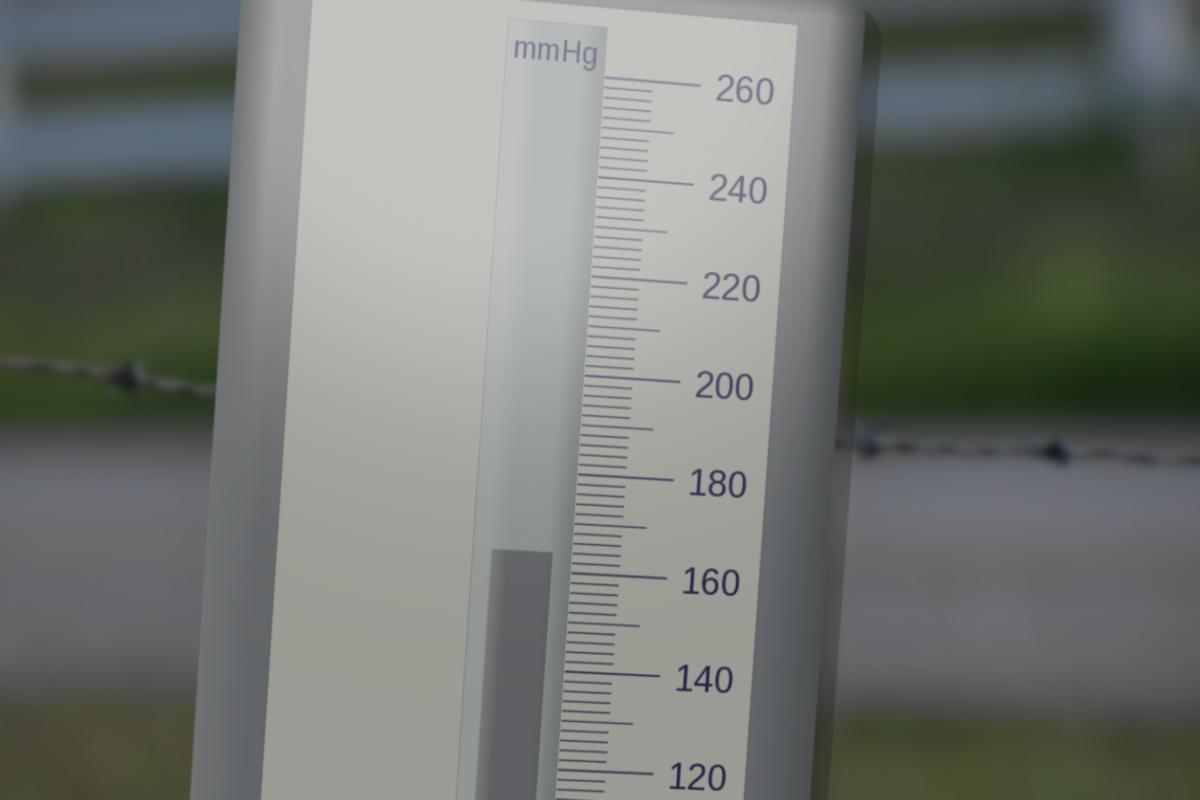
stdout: 164 (mmHg)
